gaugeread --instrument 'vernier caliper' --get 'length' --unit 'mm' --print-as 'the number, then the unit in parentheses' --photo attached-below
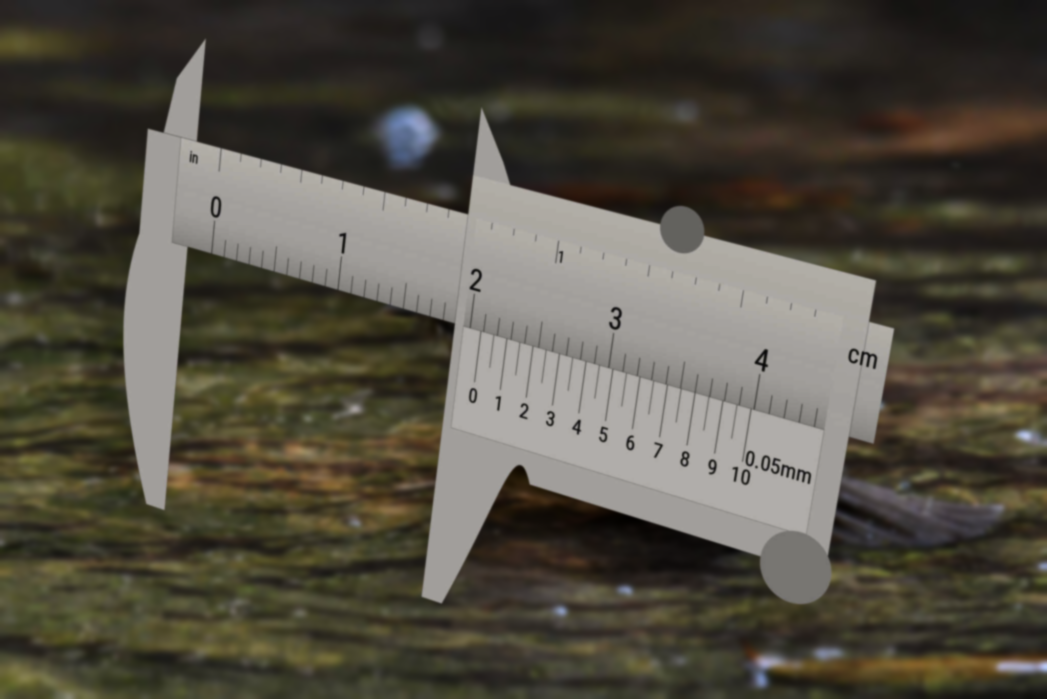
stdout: 20.8 (mm)
